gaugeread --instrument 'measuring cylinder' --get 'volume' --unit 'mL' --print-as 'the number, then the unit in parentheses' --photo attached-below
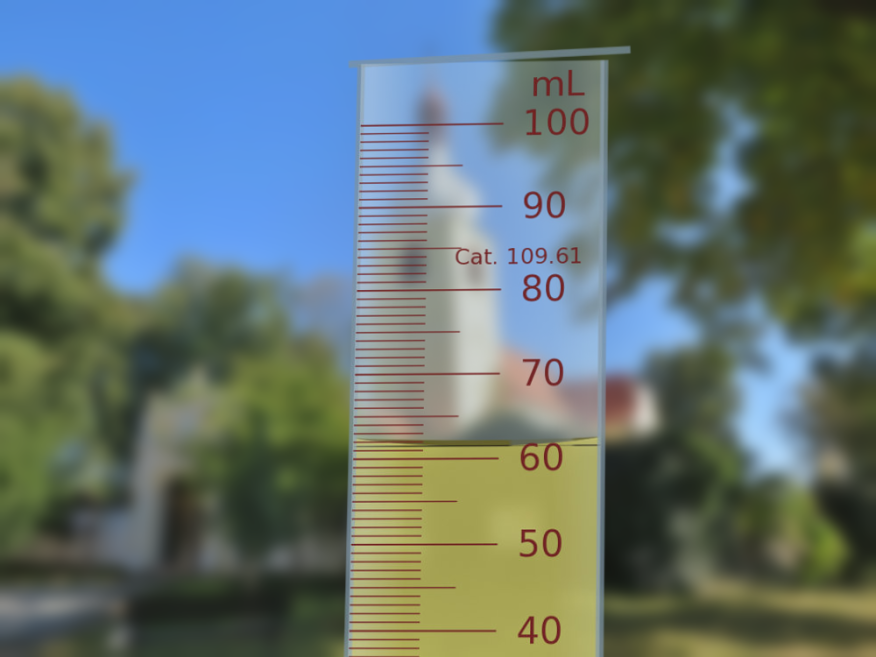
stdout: 61.5 (mL)
